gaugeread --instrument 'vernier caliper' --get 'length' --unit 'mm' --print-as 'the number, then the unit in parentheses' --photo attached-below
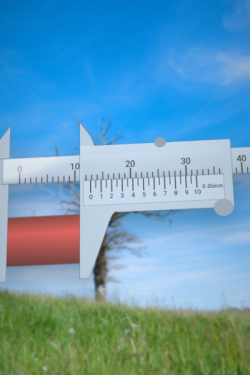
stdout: 12.8 (mm)
